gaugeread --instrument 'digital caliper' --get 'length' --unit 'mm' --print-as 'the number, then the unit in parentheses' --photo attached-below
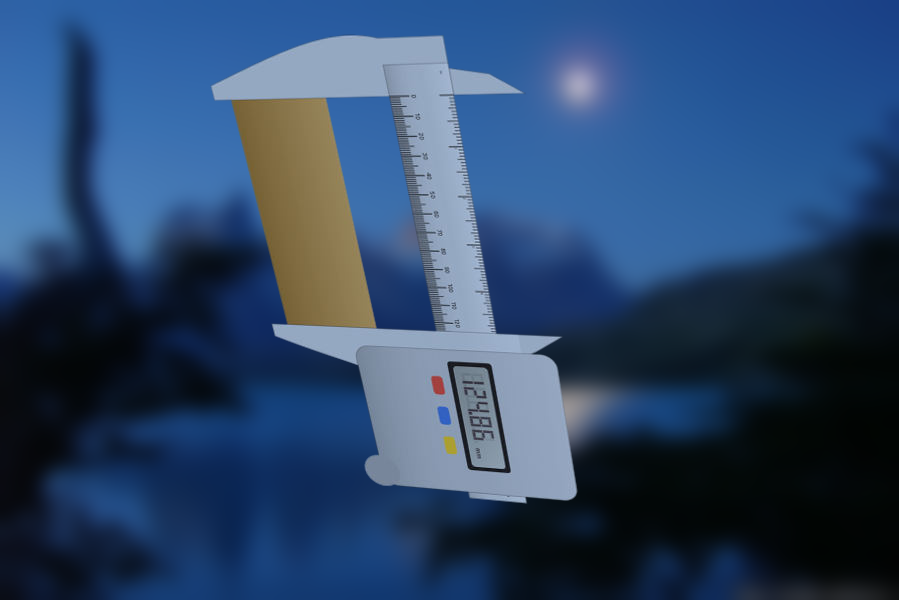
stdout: 124.86 (mm)
